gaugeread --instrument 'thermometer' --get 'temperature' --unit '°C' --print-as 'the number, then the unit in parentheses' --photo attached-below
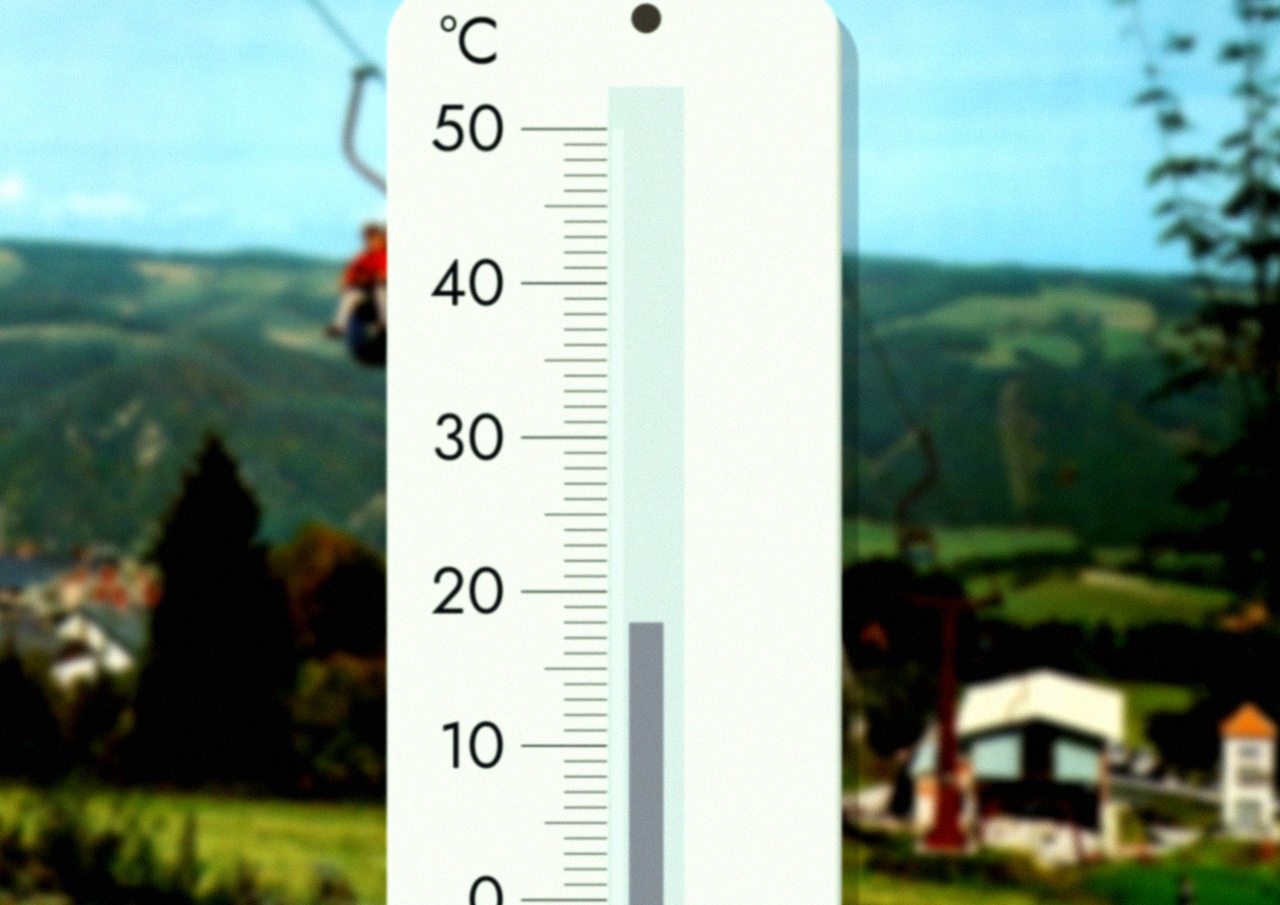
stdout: 18 (°C)
